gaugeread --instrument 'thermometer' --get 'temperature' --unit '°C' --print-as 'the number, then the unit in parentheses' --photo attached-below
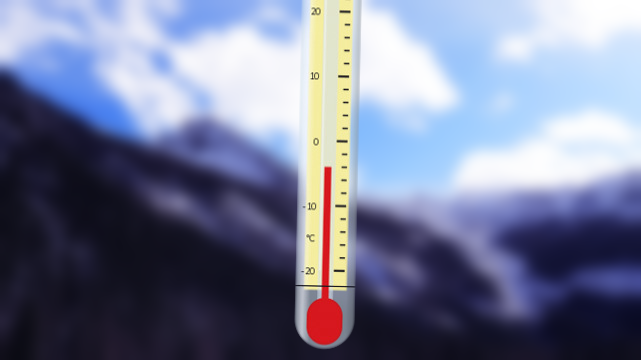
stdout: -4 (°C)
